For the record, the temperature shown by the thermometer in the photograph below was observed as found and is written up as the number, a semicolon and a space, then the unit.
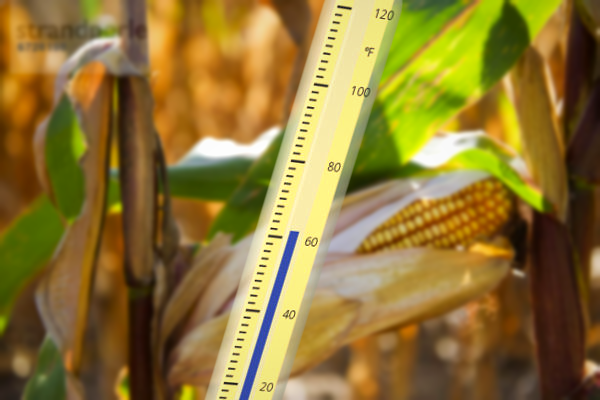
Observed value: 62; °F
